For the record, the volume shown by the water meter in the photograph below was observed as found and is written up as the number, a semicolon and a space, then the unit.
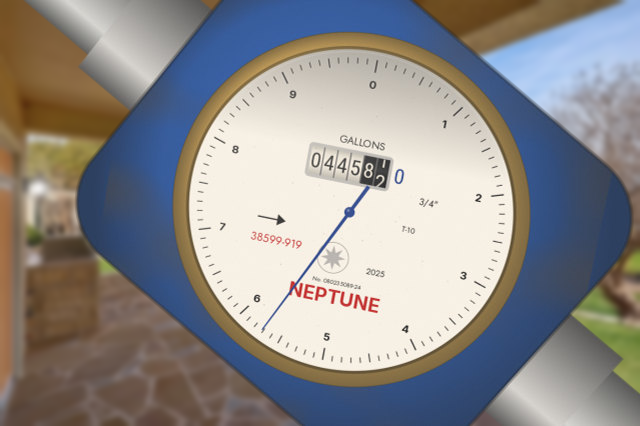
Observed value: 445815.7; gal
